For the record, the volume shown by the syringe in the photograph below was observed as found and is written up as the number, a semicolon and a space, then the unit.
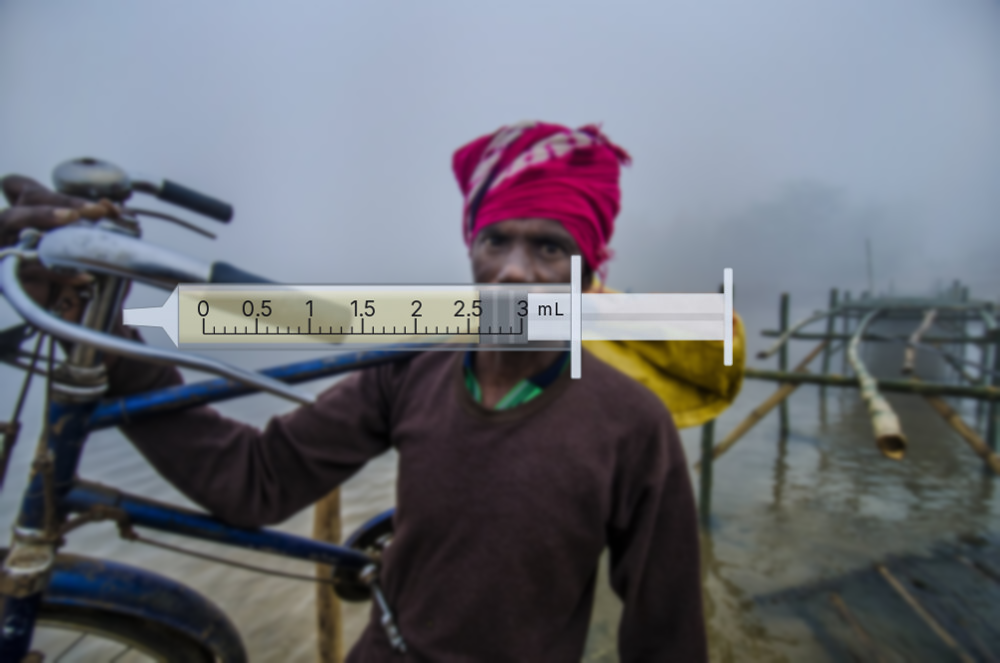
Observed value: 2.6; mL
